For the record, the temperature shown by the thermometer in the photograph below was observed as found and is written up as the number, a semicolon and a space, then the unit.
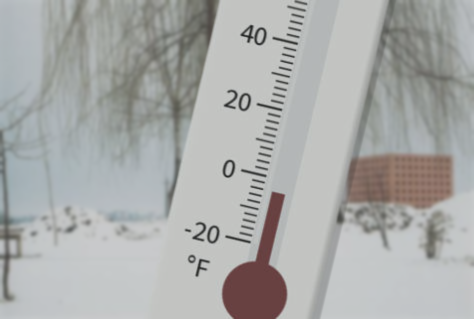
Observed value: -4; °F
